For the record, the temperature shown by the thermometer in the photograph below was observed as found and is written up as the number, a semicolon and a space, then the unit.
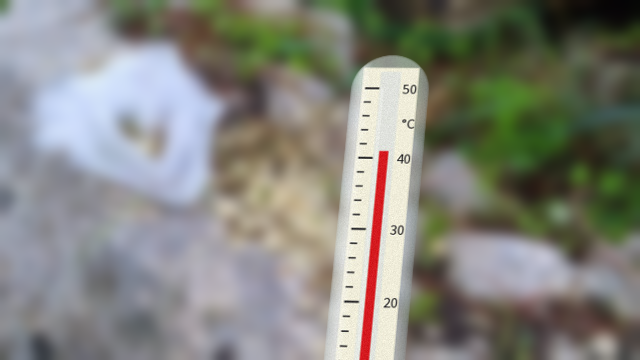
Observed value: 41; °C
